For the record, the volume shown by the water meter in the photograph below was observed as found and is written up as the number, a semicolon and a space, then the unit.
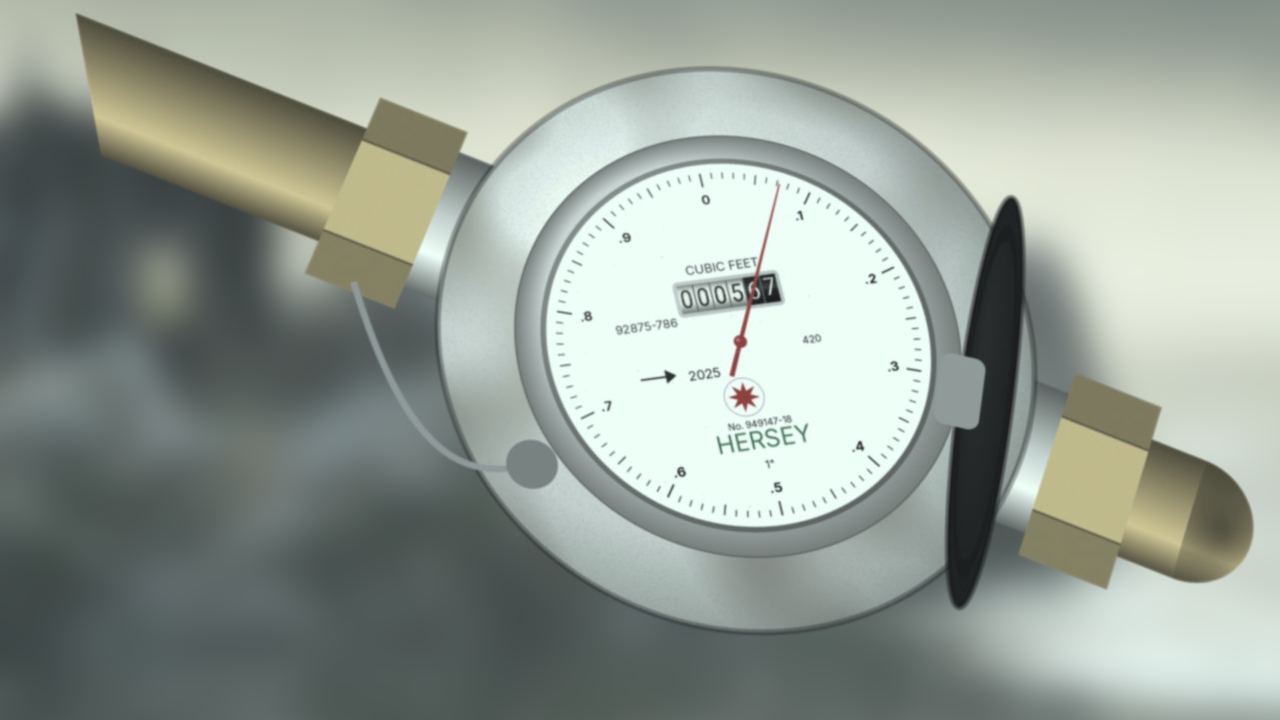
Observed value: 567.07; ft³
